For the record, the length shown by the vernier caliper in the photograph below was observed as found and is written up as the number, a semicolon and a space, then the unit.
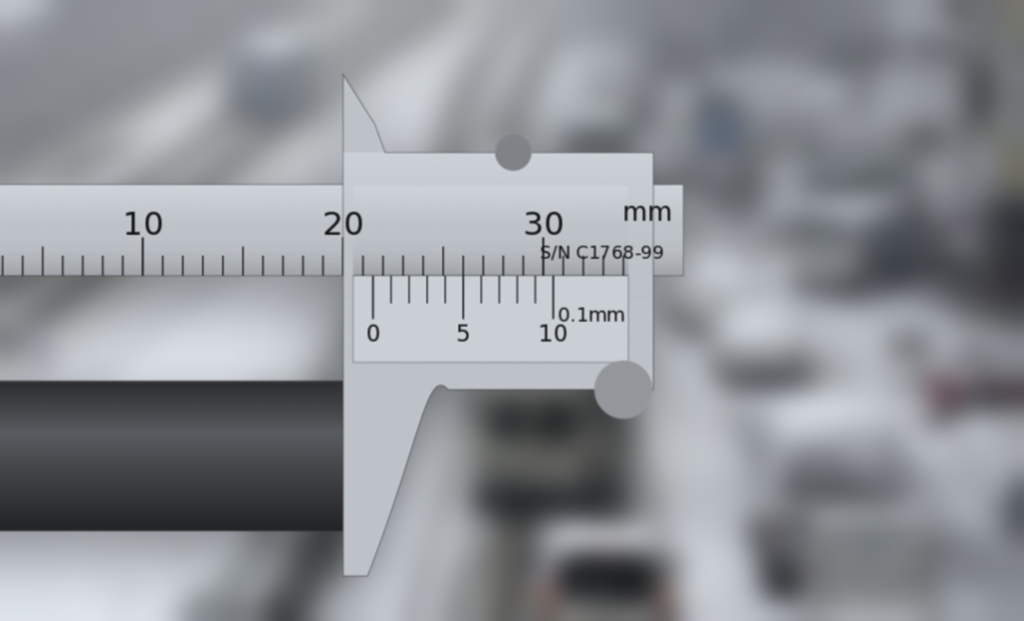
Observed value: 21.5; mm
